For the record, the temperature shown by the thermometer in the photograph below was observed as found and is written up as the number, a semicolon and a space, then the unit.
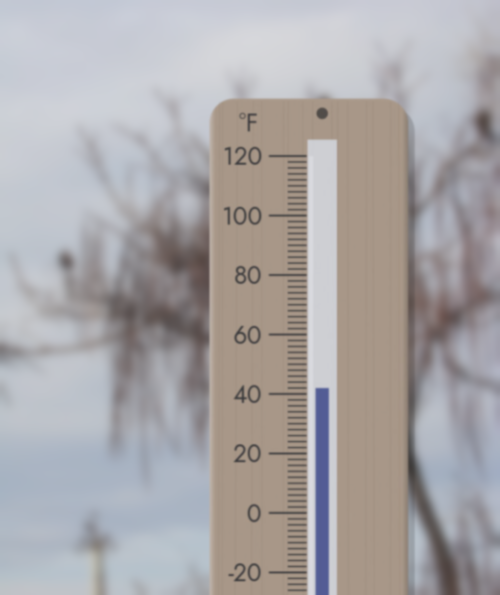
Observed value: 42; °F
